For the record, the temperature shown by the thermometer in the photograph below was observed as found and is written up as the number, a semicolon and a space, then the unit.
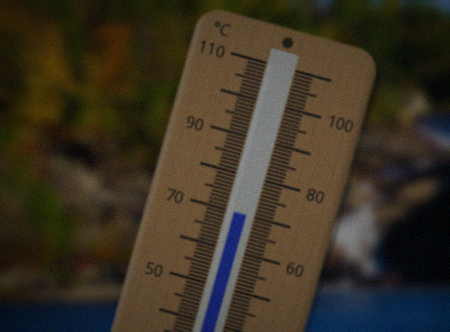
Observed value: 70; °C
